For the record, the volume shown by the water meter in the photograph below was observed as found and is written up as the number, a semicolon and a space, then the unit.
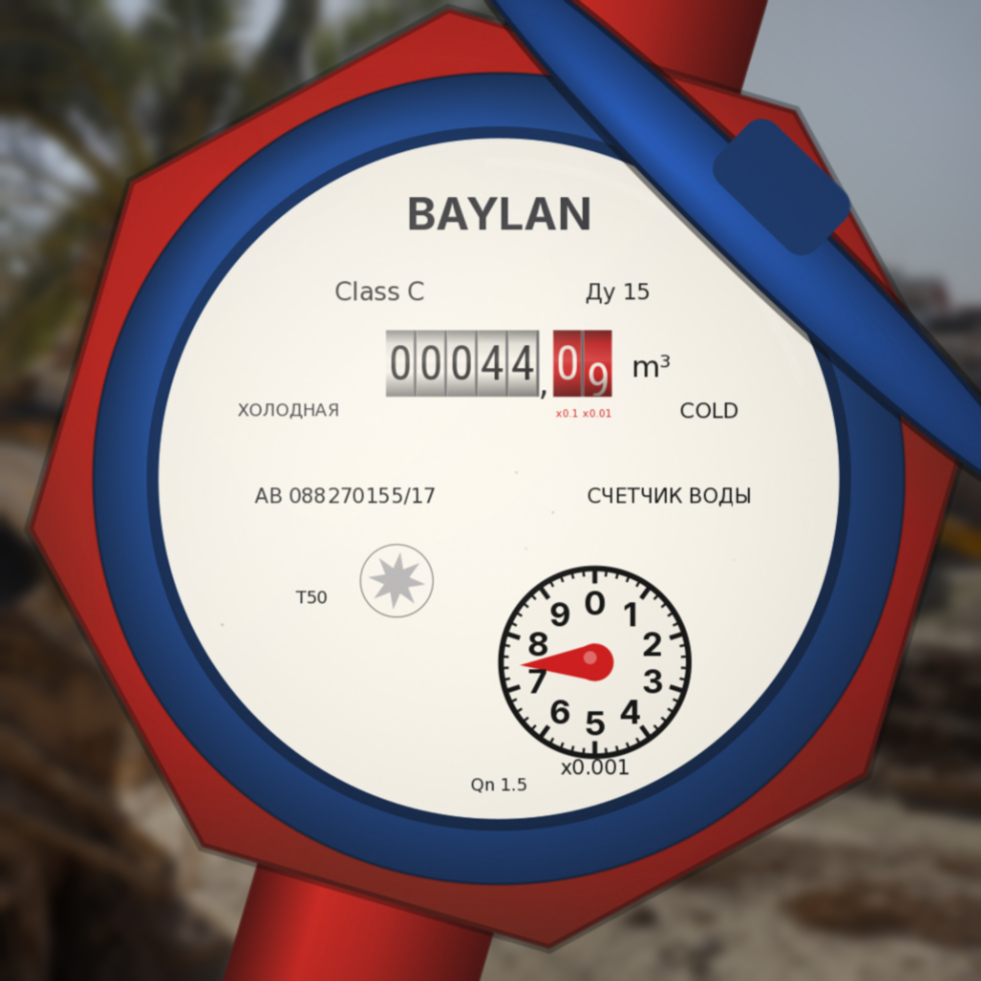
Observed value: 44.087; m³
